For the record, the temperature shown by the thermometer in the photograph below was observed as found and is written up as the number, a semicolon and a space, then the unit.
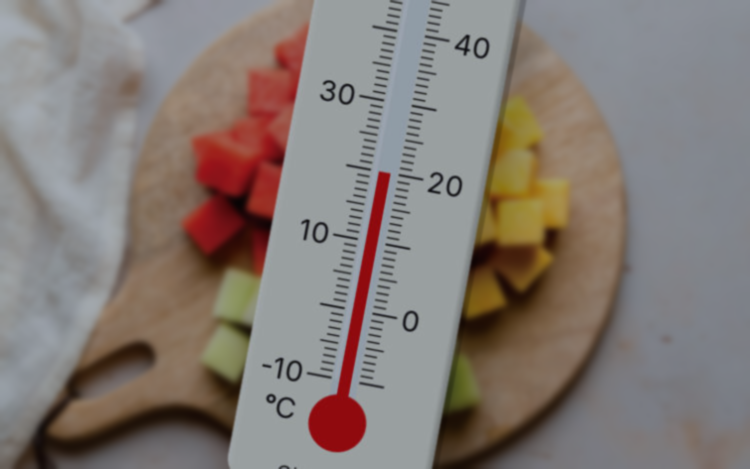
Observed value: 20; °C
